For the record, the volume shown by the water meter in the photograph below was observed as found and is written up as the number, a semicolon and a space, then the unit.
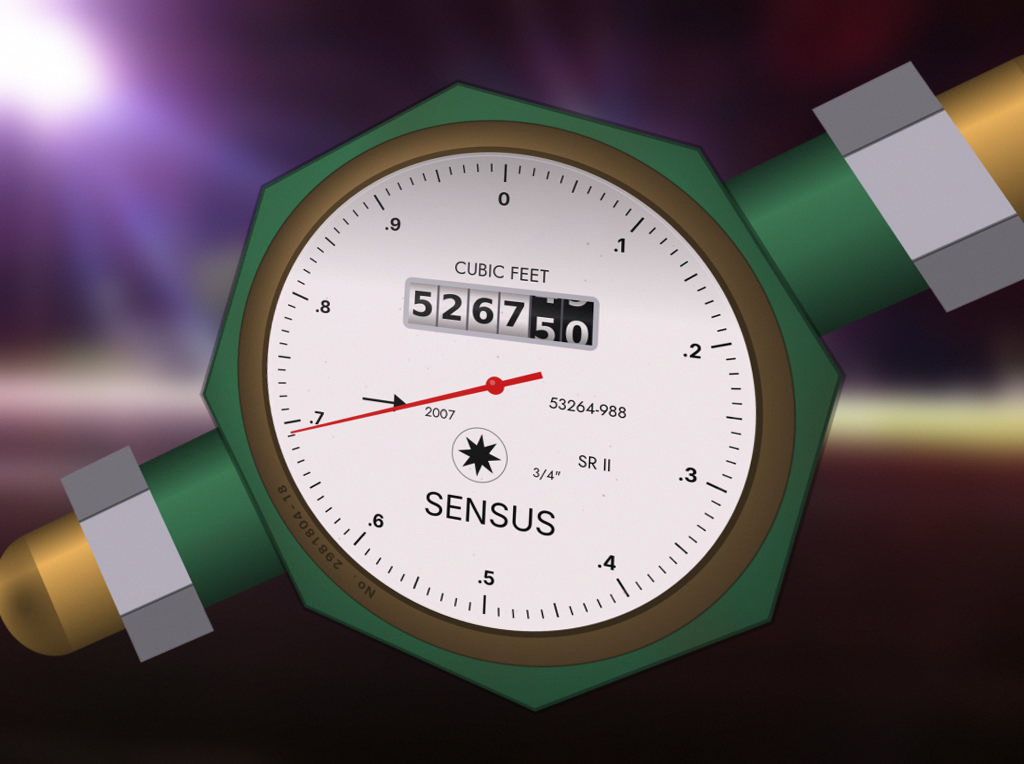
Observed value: 526749.69; ft³
